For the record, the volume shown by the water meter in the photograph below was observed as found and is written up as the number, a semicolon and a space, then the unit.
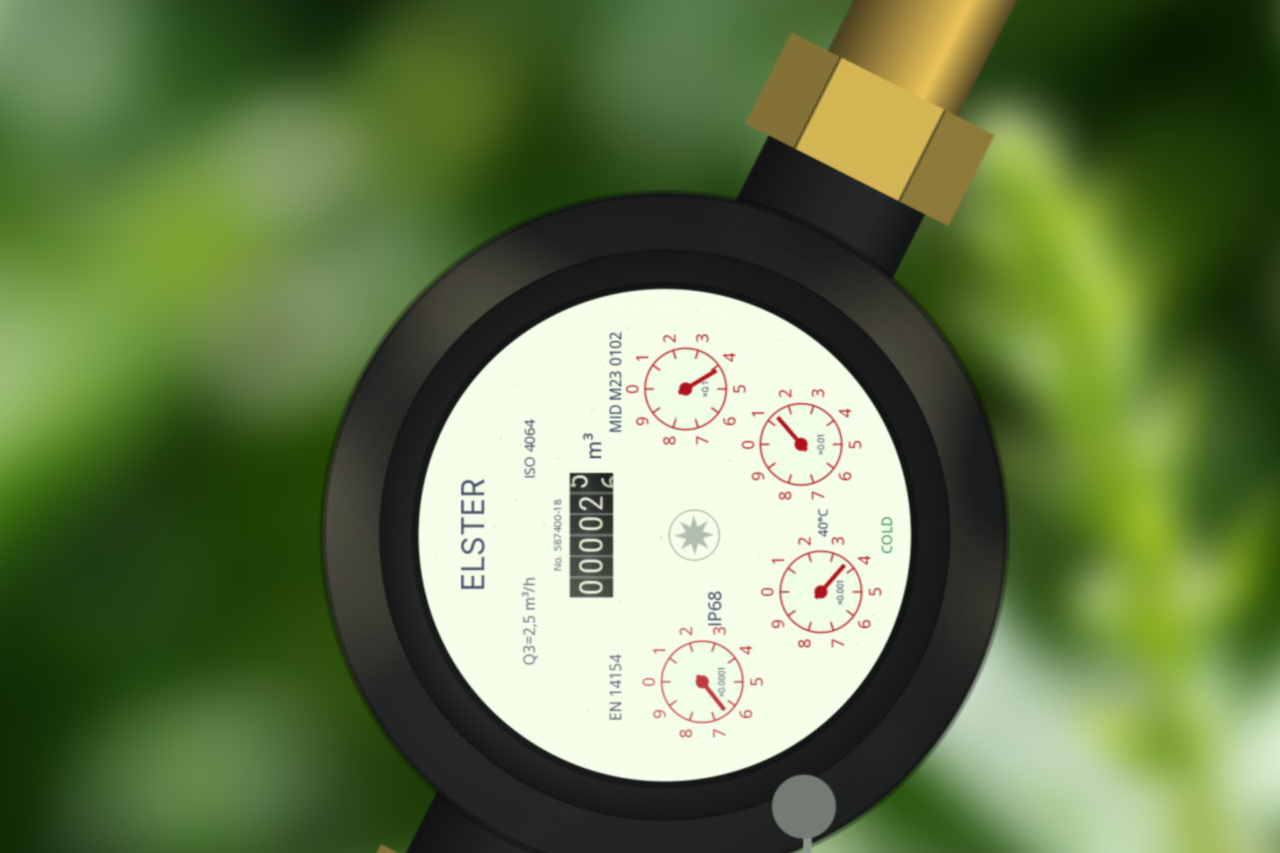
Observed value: 25.4136; m³
